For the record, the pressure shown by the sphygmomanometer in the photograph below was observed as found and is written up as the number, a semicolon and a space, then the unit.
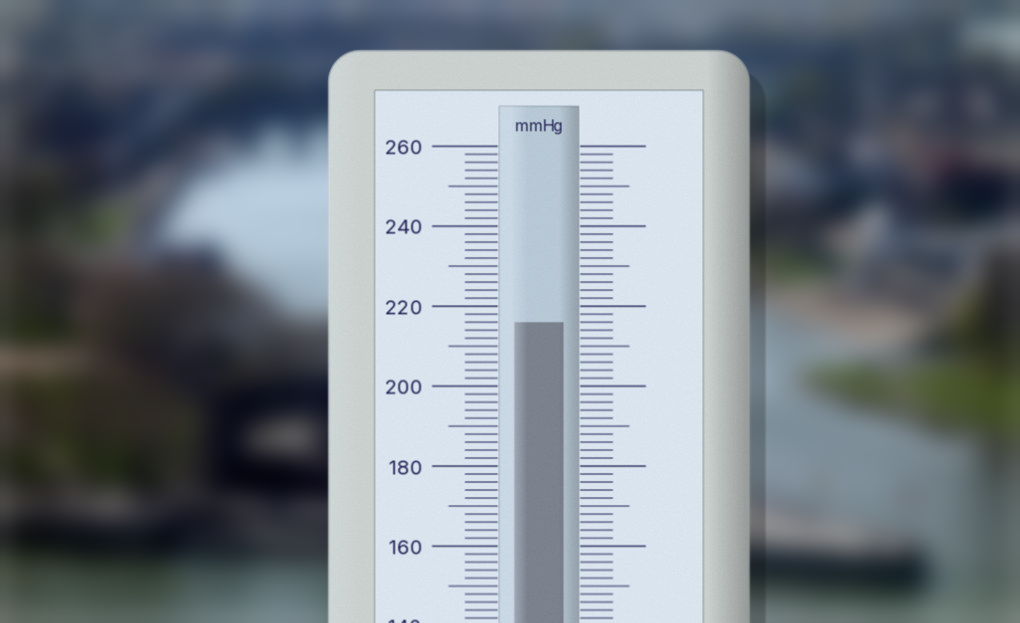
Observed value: 216; mmHg
